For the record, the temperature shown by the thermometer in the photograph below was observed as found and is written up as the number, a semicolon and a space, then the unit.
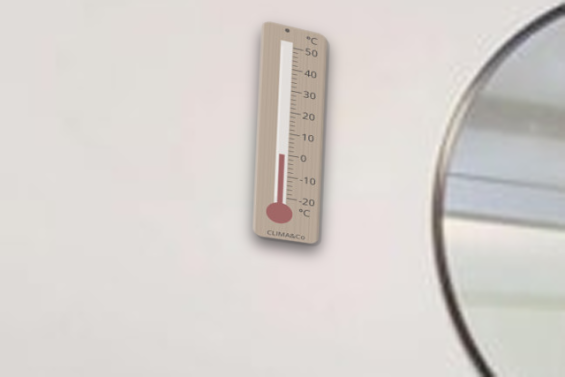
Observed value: 0; °C
